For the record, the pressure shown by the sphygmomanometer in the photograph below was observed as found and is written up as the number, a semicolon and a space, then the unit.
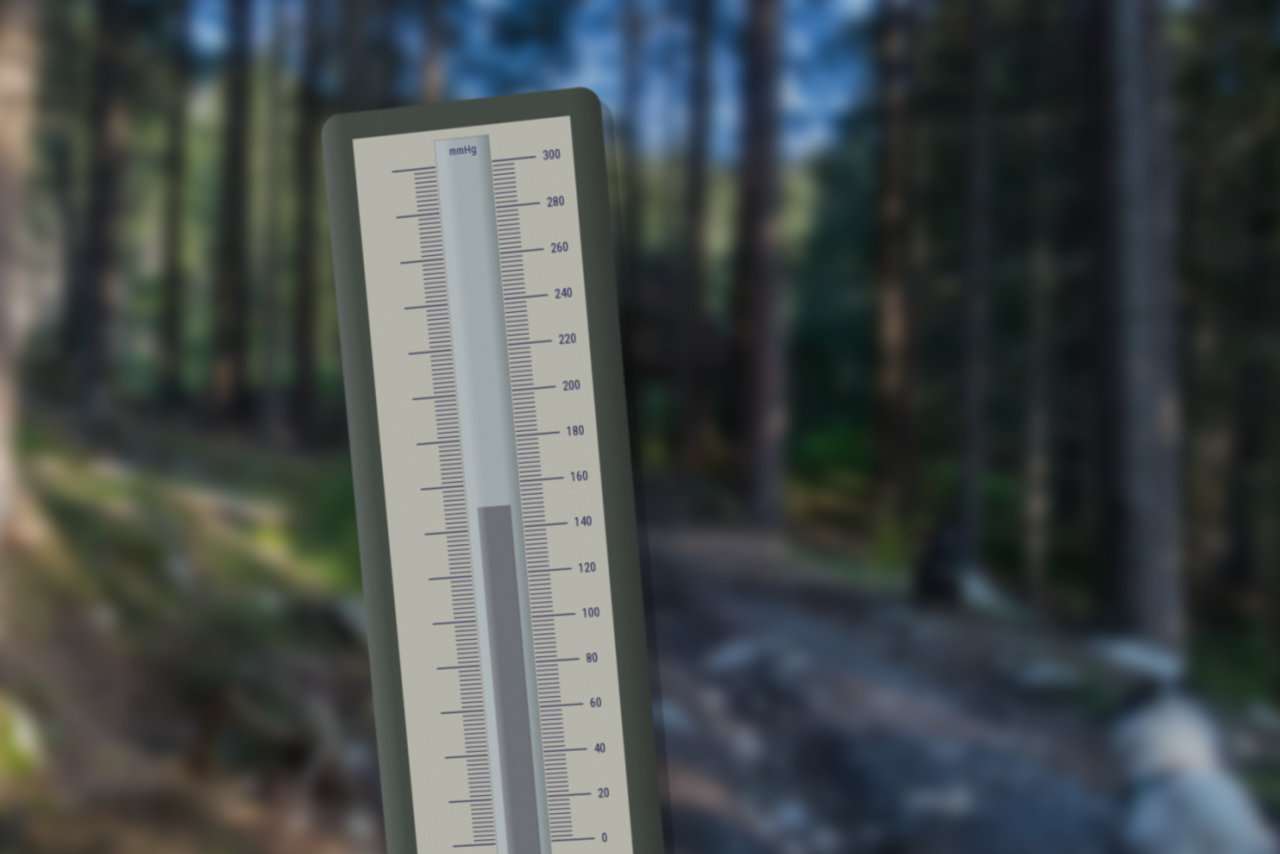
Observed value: 150; mmHg
